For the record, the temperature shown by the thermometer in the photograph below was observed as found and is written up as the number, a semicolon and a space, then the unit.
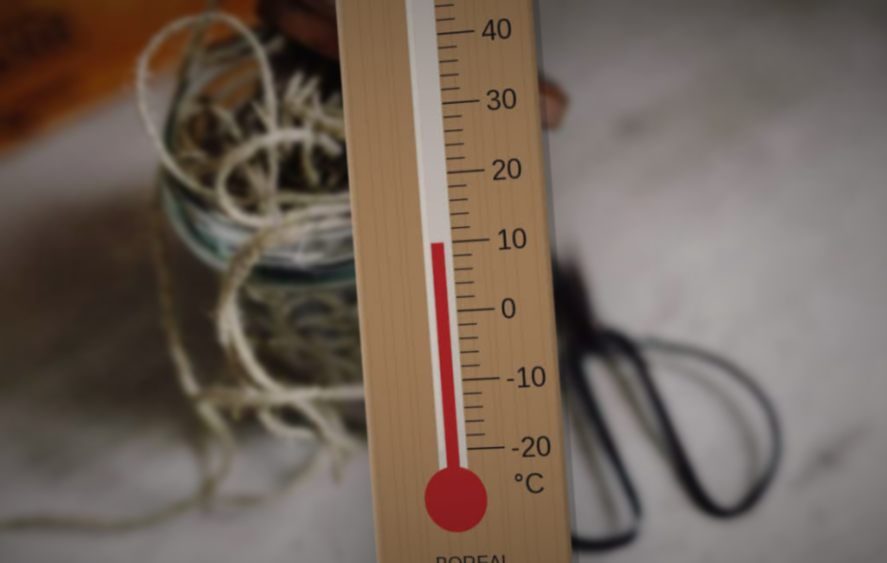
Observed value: 10; °C
